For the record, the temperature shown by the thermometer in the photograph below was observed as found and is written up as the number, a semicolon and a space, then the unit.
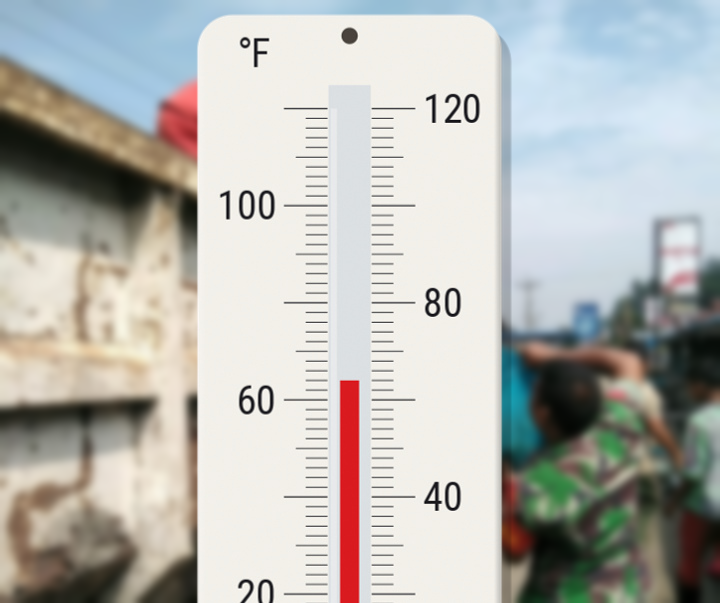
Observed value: 64; °F
